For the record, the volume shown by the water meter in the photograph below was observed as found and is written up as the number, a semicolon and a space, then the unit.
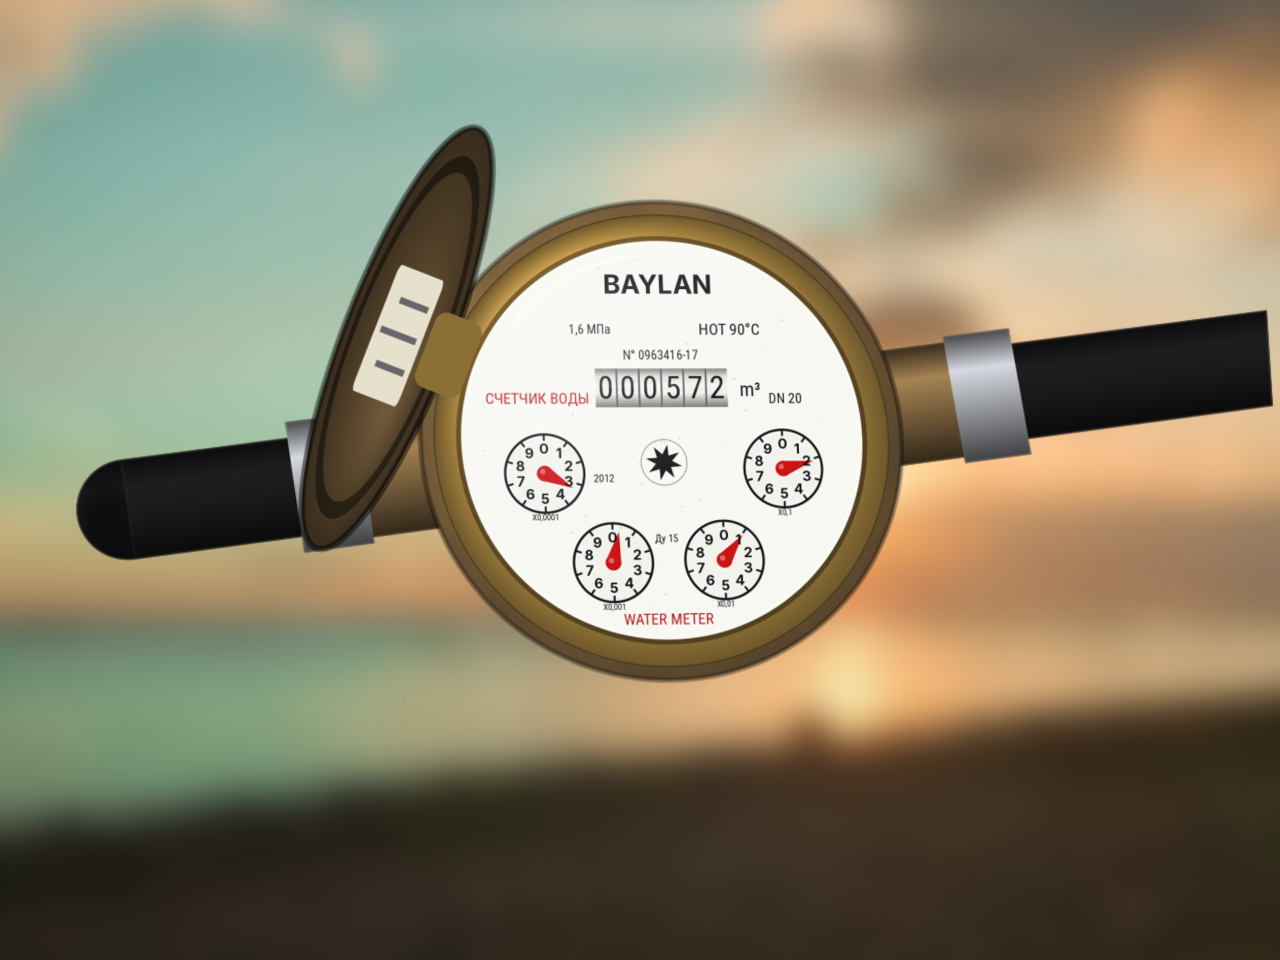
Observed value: 572.2103; m³
